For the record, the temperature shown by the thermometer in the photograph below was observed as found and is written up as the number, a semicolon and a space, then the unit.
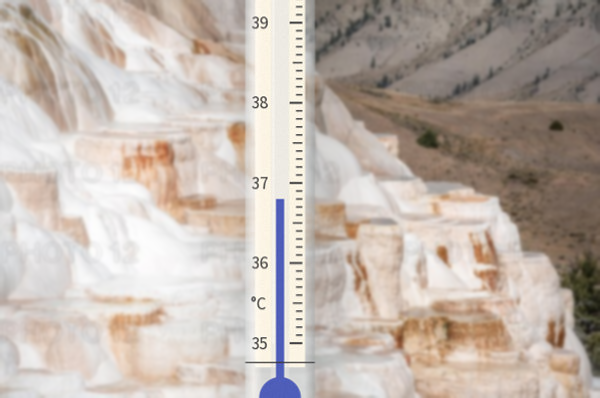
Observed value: 36.8; °C
